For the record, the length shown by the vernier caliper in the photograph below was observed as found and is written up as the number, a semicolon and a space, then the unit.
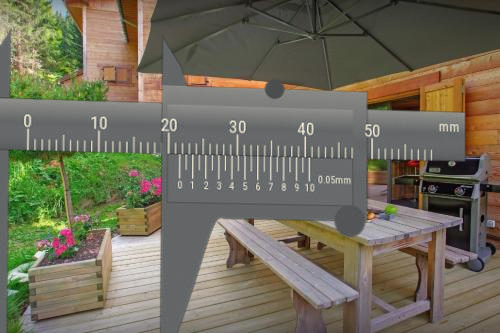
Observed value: 21.6; mm
